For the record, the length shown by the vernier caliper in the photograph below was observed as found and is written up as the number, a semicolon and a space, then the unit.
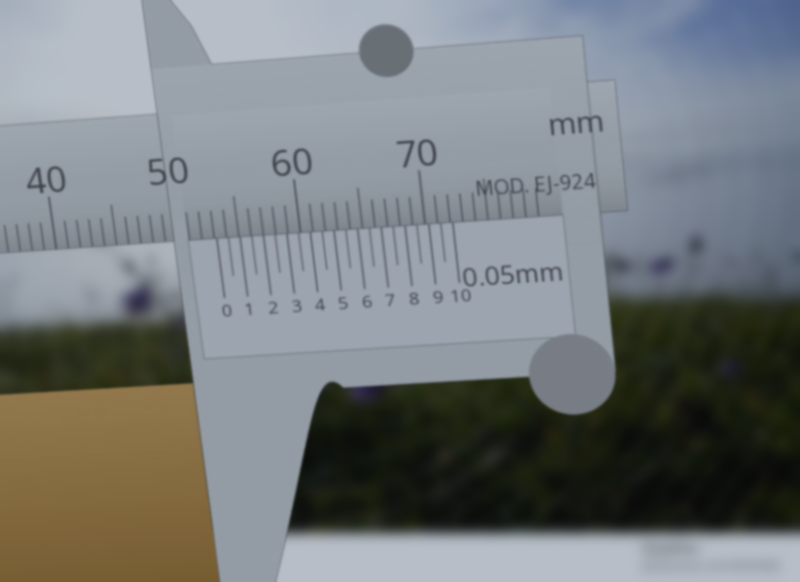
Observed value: 53.2; mm
